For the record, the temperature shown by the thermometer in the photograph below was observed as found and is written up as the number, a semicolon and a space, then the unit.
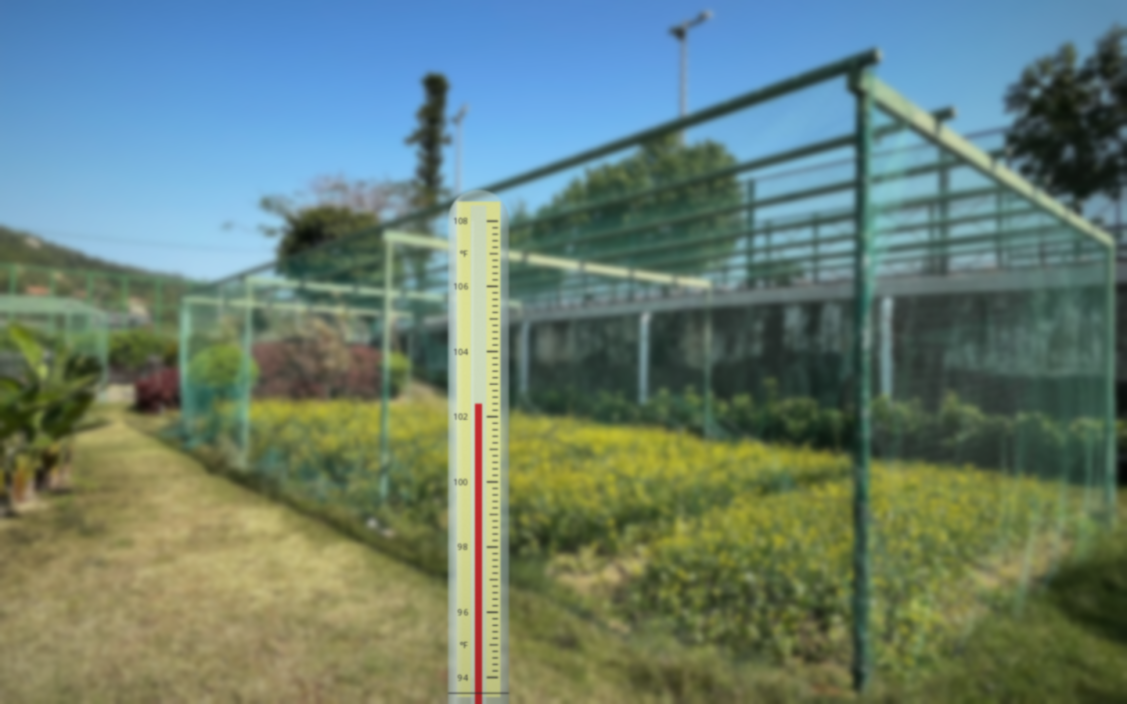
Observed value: 102.4; °F
